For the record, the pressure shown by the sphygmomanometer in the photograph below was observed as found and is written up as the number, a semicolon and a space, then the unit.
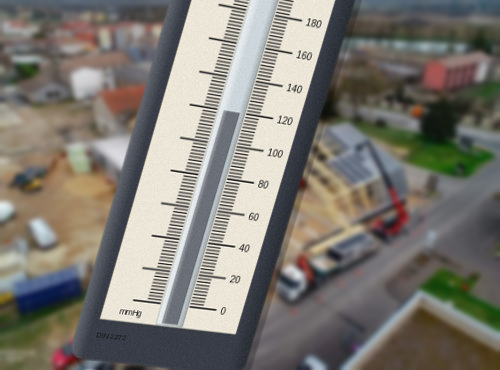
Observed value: 120; mmHg
